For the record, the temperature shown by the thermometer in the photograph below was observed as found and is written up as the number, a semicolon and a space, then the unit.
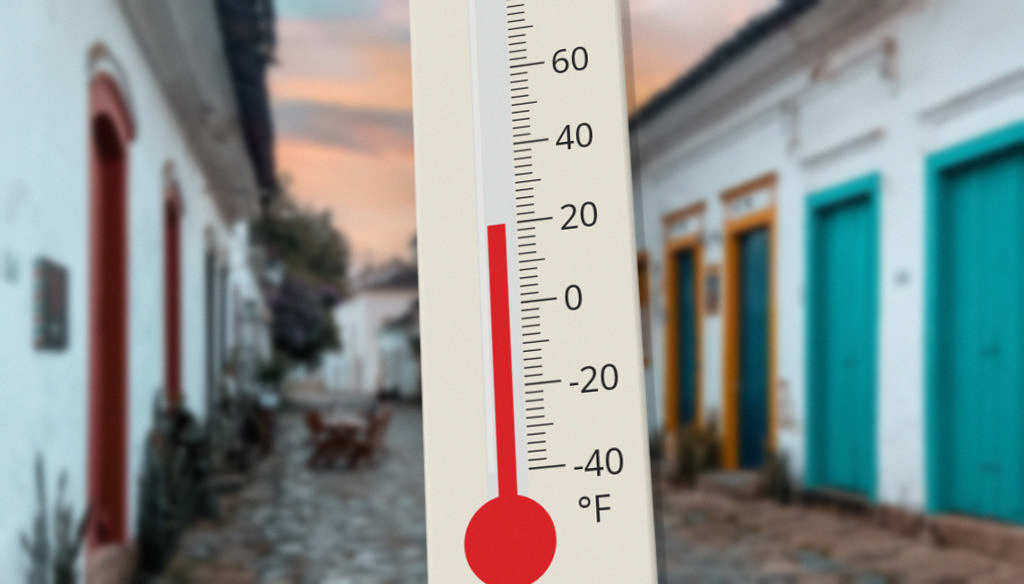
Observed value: 20; °F
